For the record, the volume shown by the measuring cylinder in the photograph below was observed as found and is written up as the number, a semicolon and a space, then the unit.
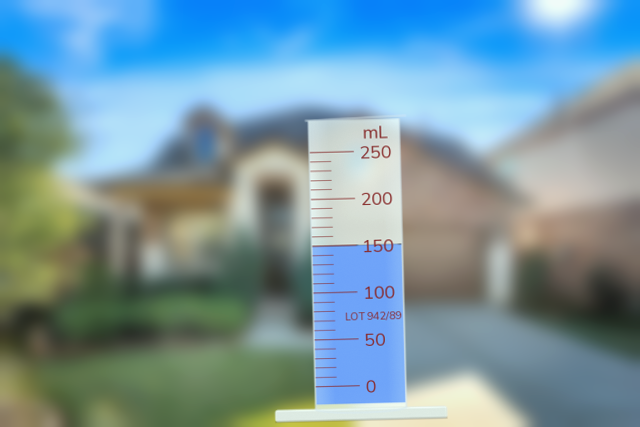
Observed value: 150; mL
